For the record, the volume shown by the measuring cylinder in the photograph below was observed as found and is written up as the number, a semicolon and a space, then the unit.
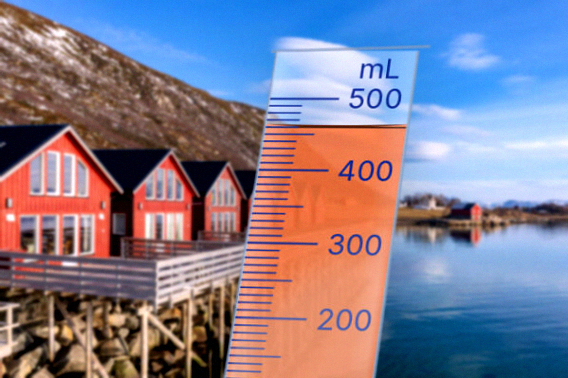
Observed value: 460; mL
